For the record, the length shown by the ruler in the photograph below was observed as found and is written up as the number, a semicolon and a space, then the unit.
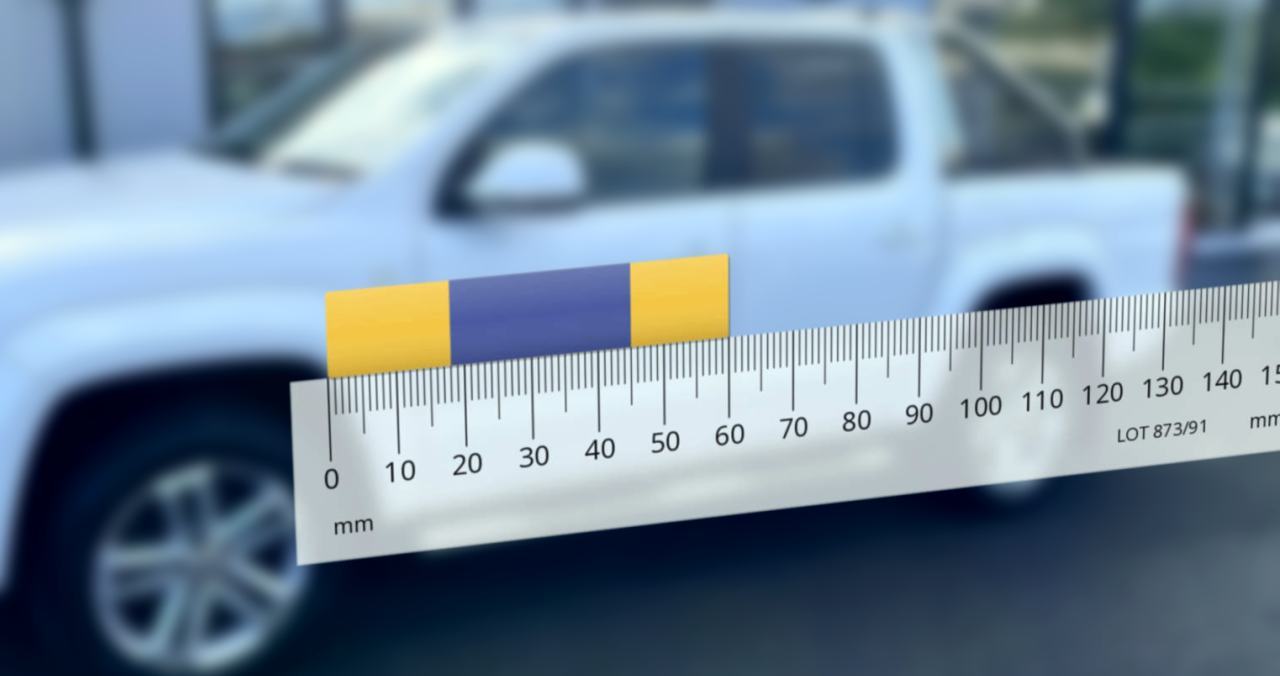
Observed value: 60; mm
